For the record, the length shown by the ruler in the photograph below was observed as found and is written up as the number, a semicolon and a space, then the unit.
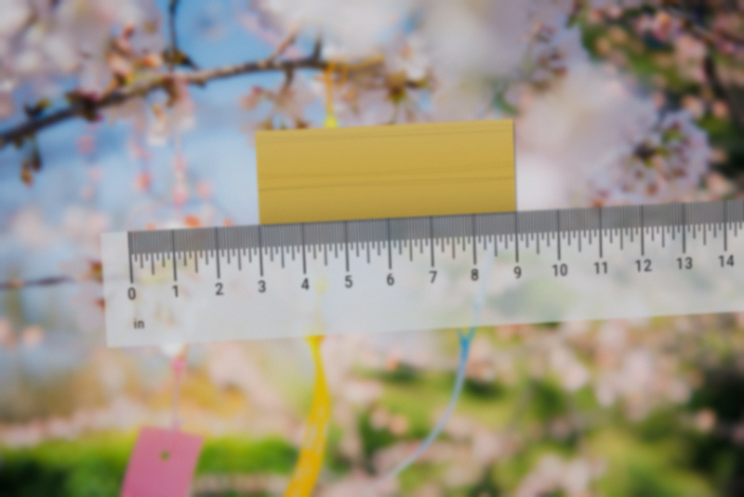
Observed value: 6; in
